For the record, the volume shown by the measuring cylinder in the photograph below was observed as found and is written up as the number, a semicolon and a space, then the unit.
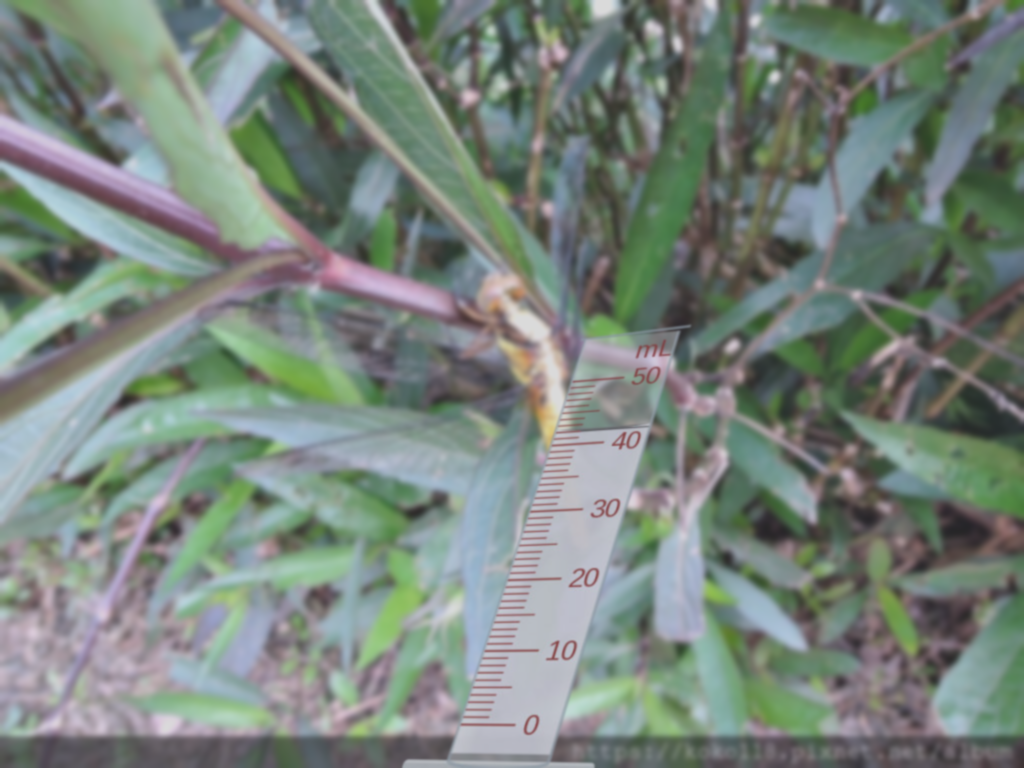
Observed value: 42; mL
